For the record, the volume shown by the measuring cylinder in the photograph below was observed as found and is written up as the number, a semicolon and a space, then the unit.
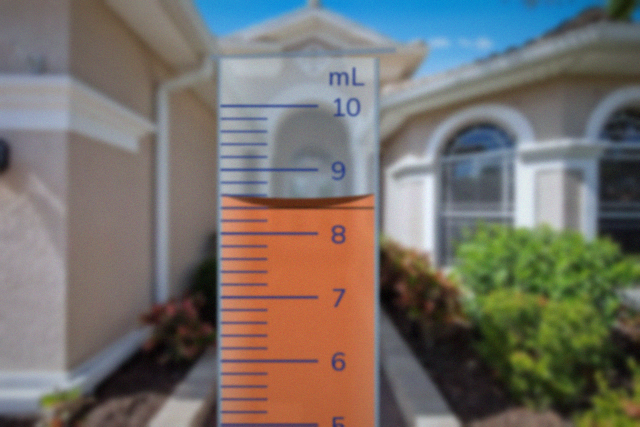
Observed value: 8.4; mL
